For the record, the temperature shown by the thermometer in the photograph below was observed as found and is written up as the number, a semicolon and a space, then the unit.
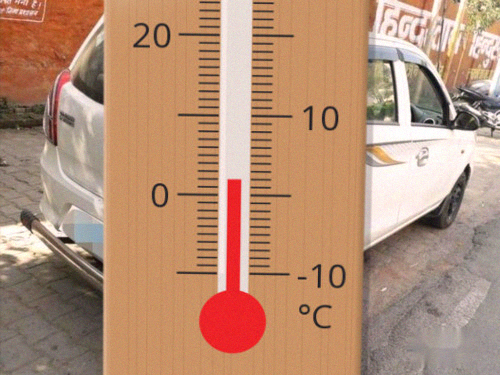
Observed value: 2; °C
